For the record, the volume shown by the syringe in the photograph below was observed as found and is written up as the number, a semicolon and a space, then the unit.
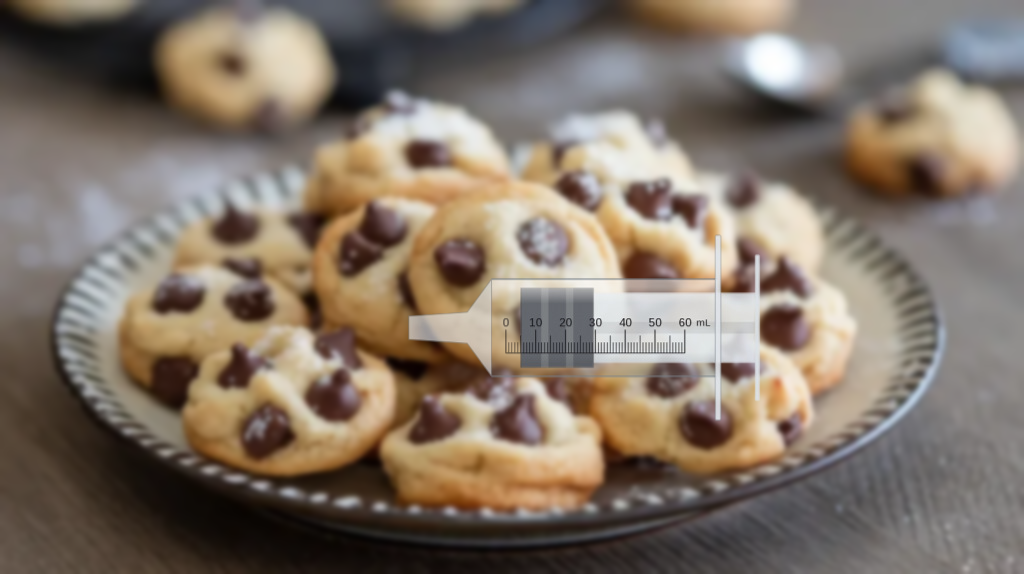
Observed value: 5; mL
